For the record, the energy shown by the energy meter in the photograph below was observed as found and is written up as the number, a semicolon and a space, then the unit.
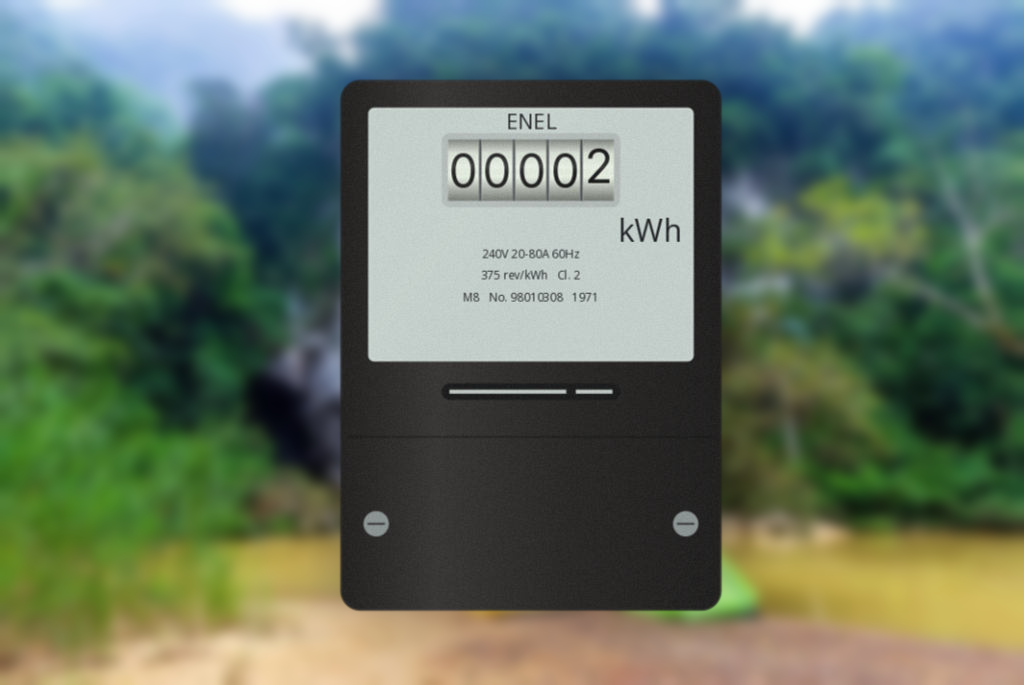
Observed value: 2; kWh
